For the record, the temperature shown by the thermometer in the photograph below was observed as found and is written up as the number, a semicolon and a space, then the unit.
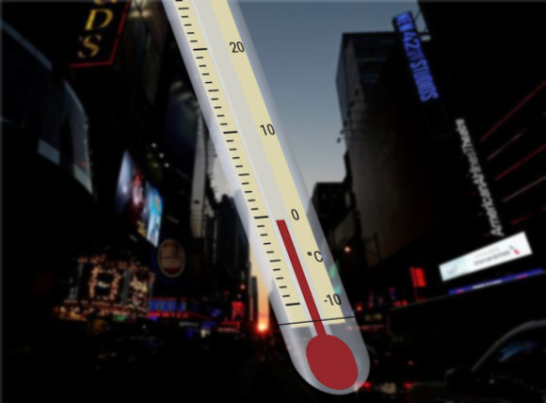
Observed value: -0.5; °C
